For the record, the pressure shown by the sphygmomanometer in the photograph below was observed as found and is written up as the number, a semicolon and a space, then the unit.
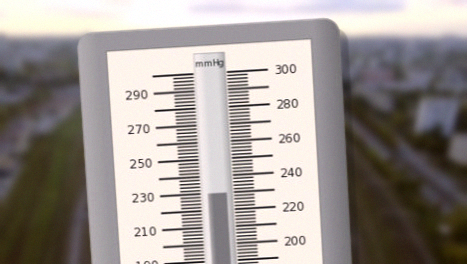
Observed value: 230; mmHg
